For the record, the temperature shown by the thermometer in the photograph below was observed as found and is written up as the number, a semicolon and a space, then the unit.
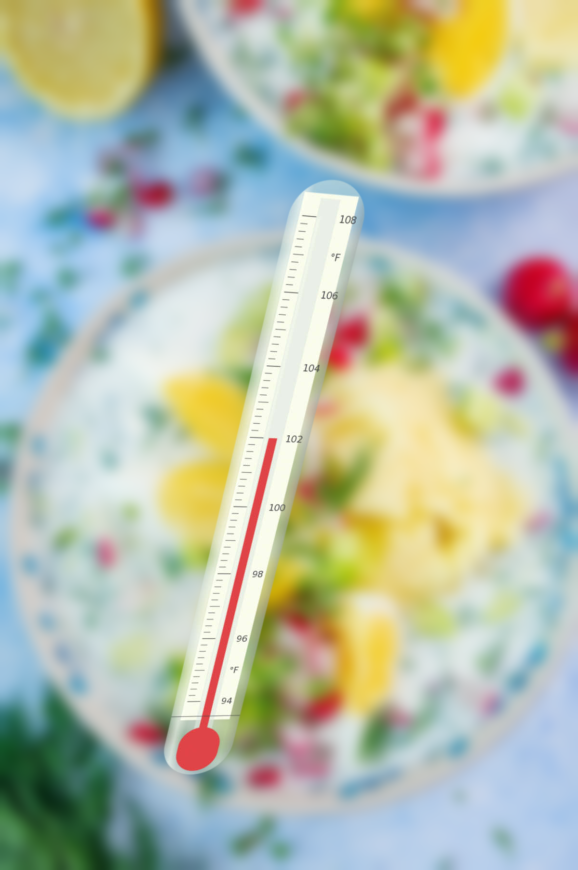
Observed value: 102; °F
